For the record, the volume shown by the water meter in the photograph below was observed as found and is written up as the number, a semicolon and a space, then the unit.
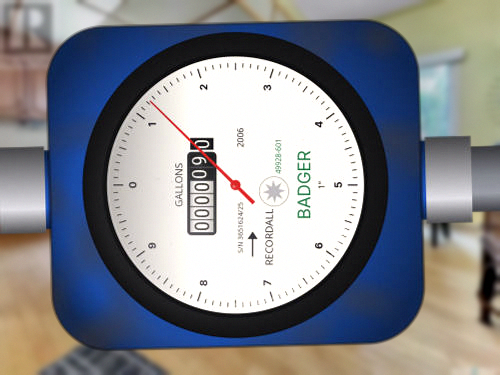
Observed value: 91.2; gal
